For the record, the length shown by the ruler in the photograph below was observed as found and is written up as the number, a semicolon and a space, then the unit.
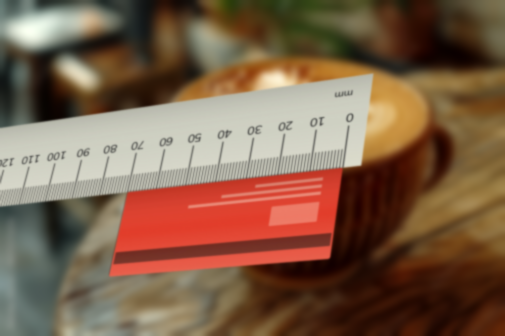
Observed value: 70; mm
